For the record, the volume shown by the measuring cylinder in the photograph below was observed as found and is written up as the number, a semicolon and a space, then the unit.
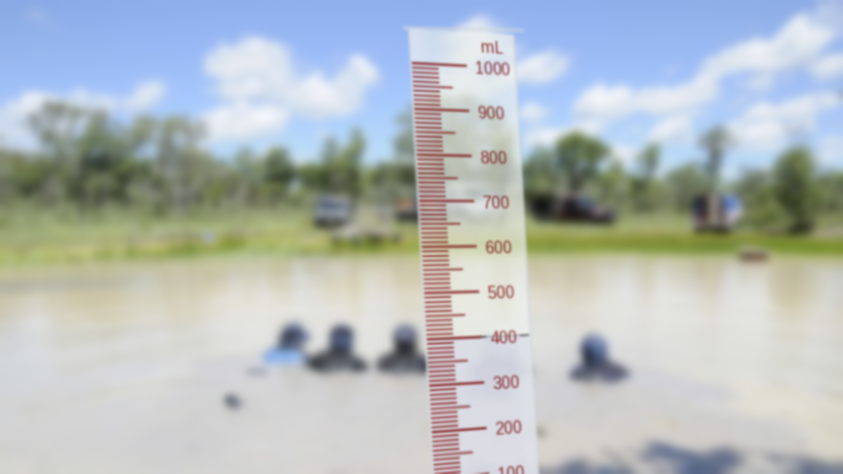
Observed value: 400; mL
